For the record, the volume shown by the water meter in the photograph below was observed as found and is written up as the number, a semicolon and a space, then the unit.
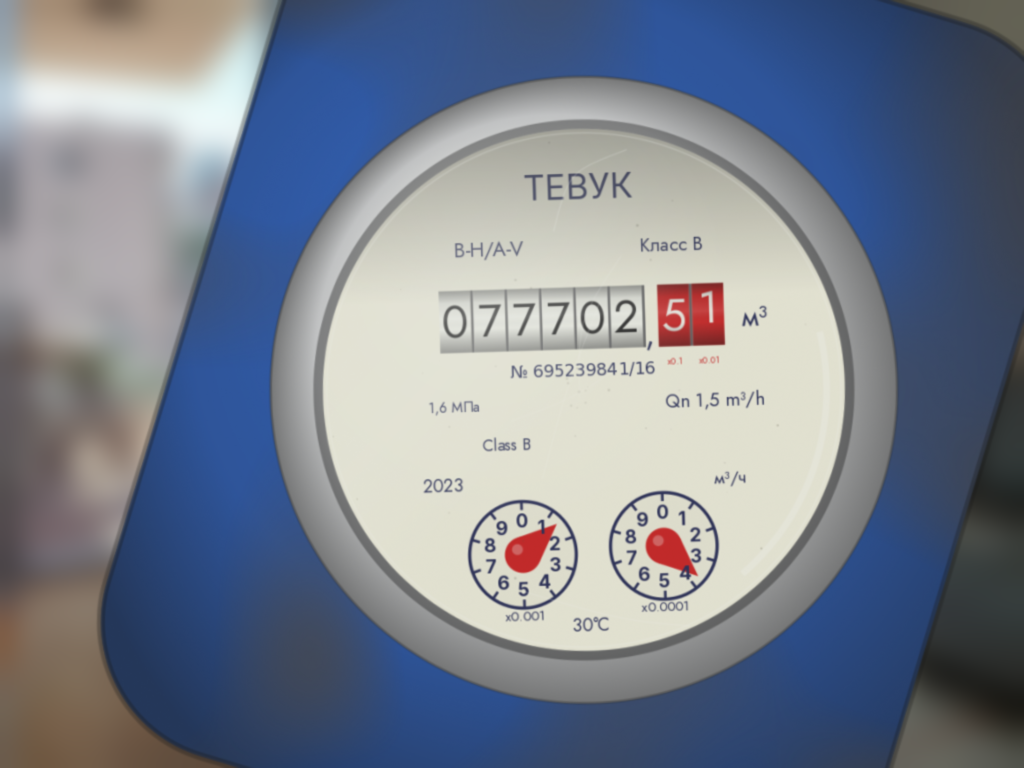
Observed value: 77702.5113; m³
